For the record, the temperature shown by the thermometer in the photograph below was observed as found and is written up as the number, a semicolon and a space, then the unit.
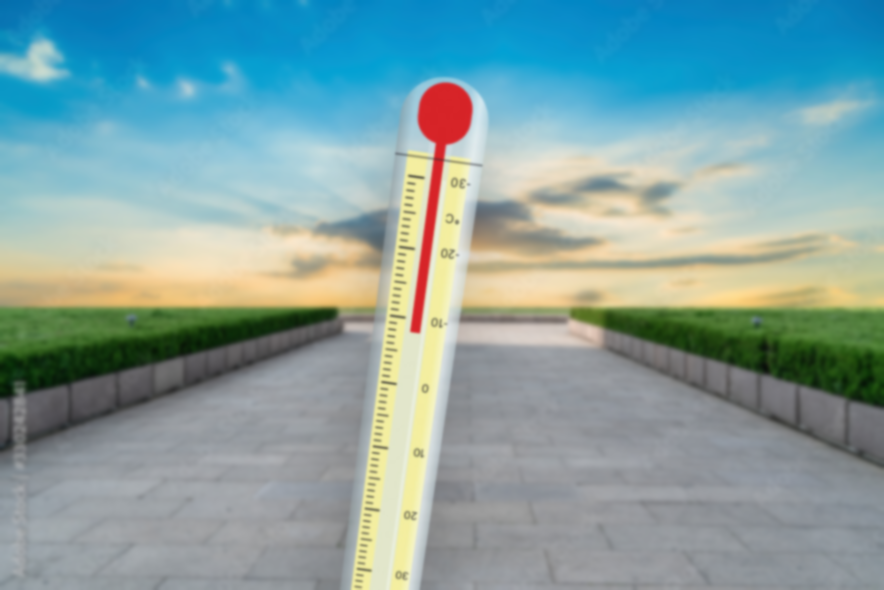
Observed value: -8; °C
